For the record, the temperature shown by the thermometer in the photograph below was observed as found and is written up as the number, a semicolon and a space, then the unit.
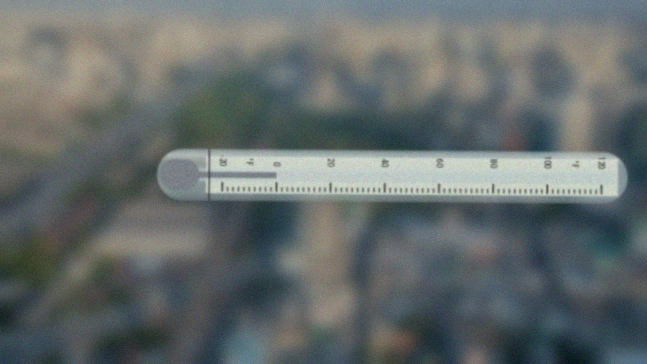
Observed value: 0; °F
